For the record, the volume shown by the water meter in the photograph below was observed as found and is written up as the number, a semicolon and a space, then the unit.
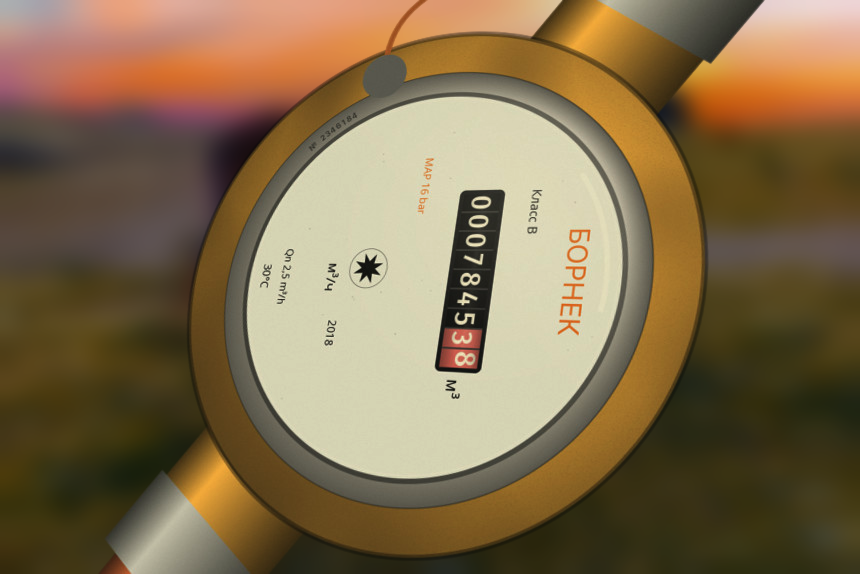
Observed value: 7845.38; m³
